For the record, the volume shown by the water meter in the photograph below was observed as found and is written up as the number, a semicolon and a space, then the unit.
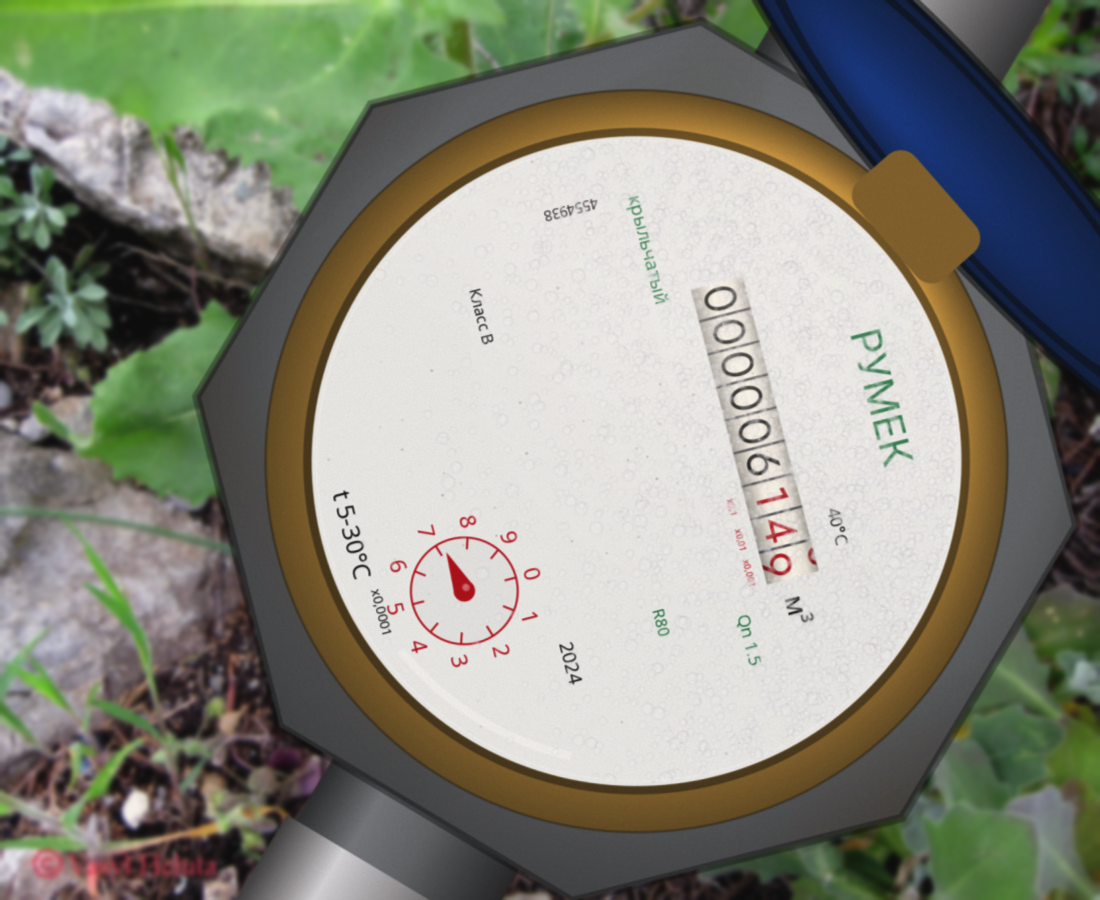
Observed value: 6.1487; m³
